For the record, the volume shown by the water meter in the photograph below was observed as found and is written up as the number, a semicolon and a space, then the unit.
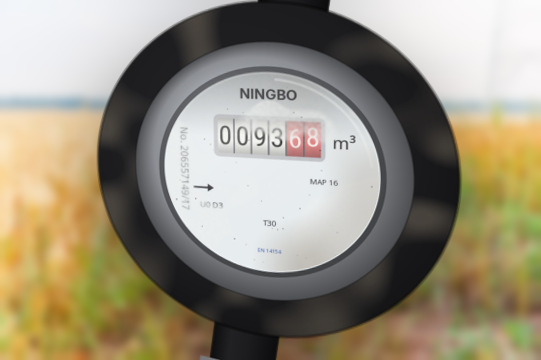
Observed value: 93.68; m³
